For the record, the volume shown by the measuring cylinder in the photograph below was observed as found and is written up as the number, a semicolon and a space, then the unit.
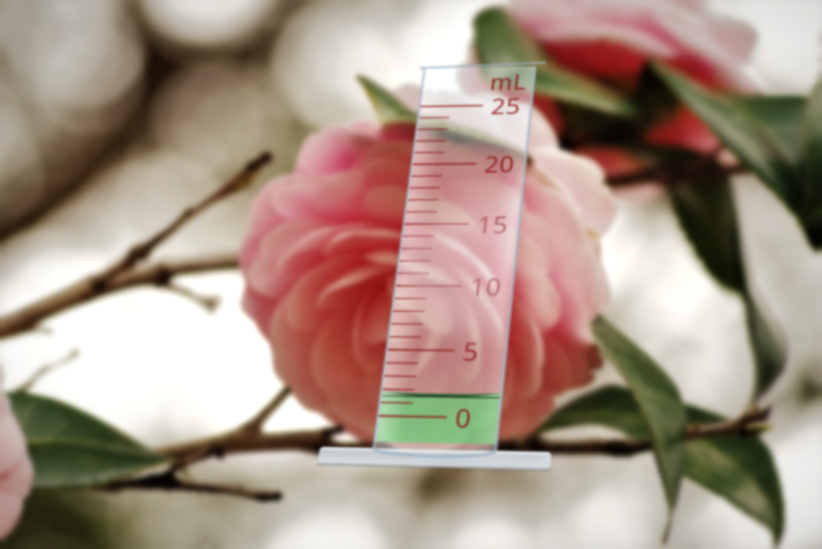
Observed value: 1.5; mL
